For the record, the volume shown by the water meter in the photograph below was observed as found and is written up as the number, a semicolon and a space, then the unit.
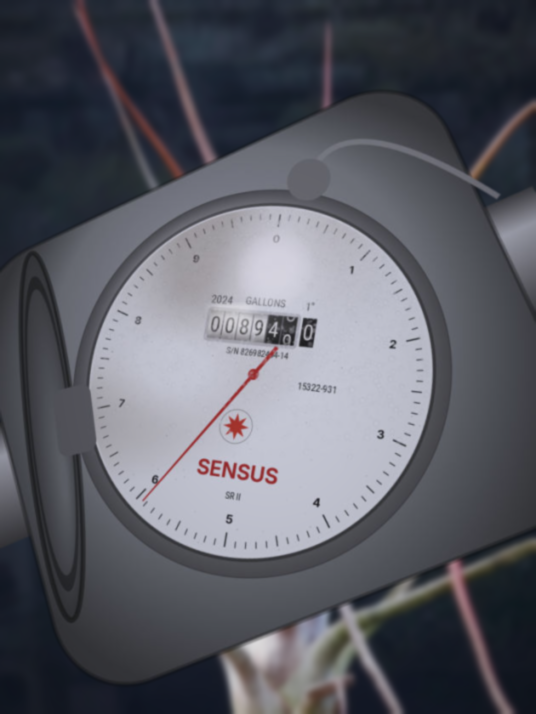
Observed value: 89485.9; gal
